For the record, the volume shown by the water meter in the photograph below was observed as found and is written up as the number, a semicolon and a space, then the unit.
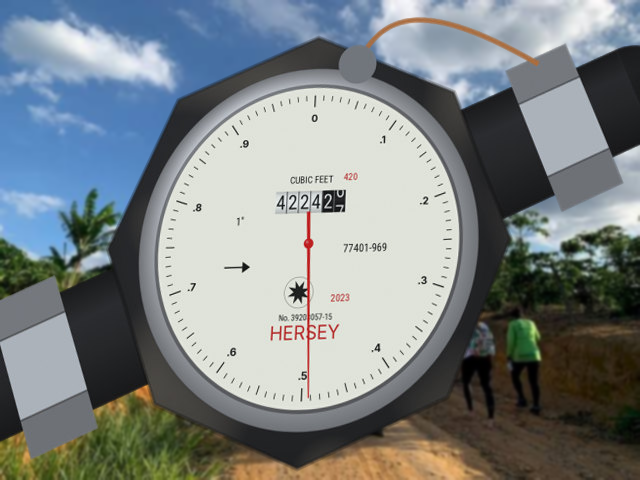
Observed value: 422426.49; ft³
